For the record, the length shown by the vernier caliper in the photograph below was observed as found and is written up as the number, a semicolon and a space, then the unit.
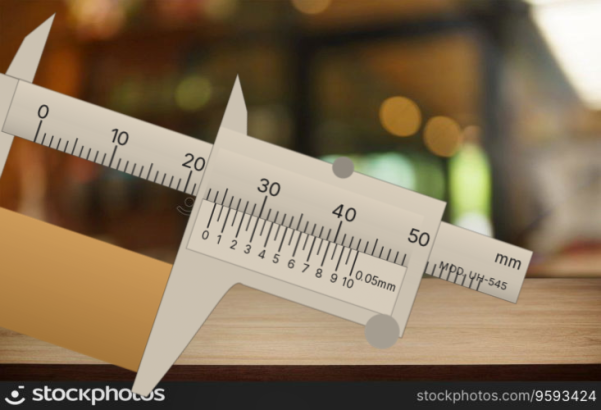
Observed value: 24.2; mm
